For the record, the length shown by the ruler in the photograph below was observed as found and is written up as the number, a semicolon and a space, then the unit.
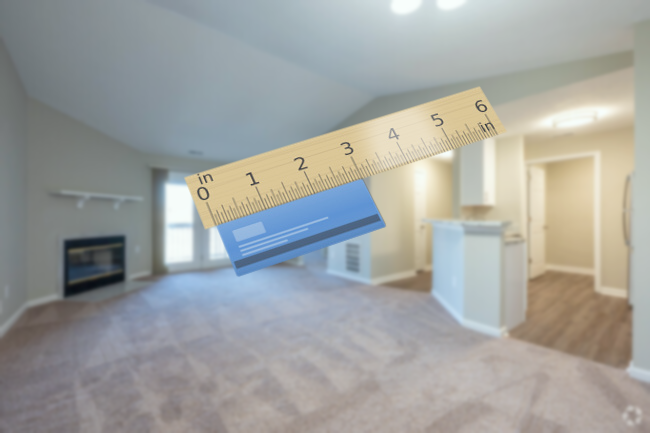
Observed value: 3; in
